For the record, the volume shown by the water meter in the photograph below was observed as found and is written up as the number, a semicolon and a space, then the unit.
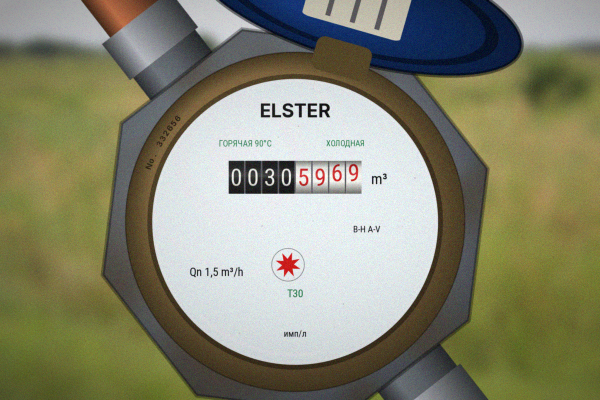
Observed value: 30.5969; m³
